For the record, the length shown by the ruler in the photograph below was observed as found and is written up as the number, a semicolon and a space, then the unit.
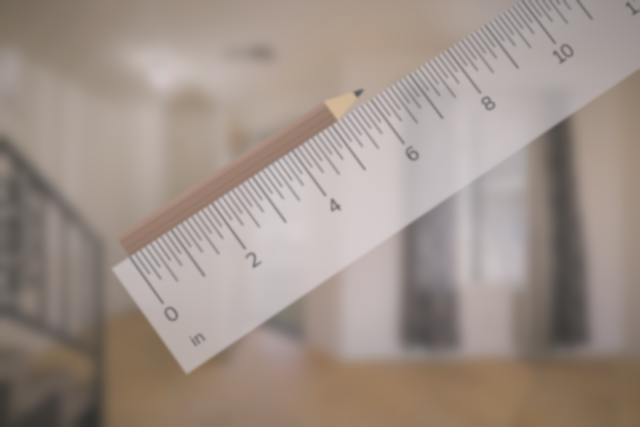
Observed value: 6; in
